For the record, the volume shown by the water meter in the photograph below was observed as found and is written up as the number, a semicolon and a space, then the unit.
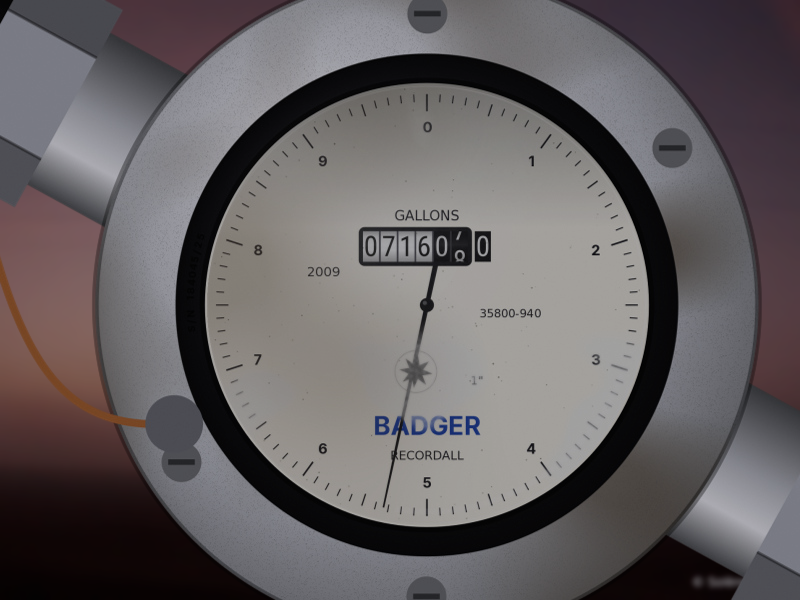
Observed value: 716075.3; gal
